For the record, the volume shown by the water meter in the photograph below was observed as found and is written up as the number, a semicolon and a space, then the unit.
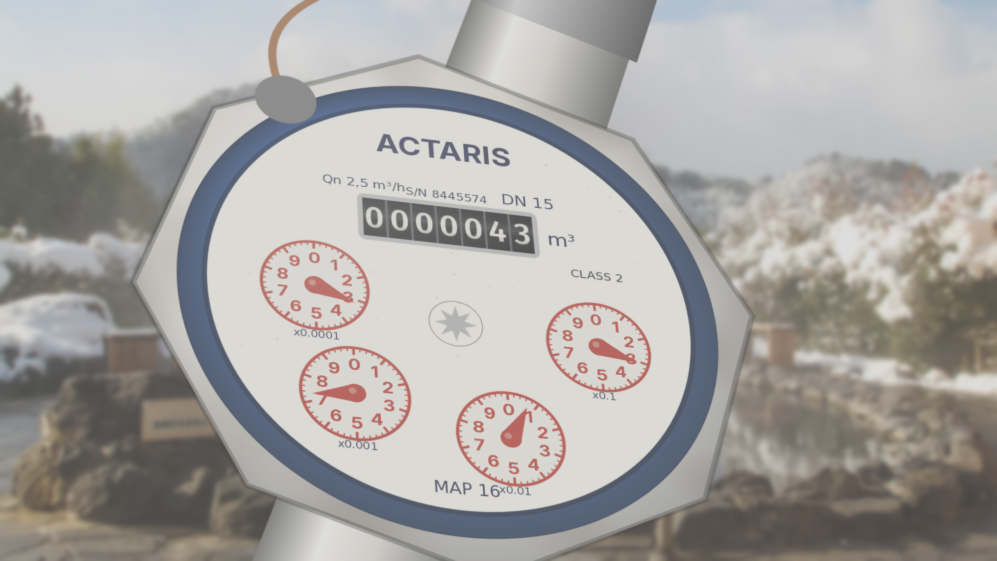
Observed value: 43.3073; m³
